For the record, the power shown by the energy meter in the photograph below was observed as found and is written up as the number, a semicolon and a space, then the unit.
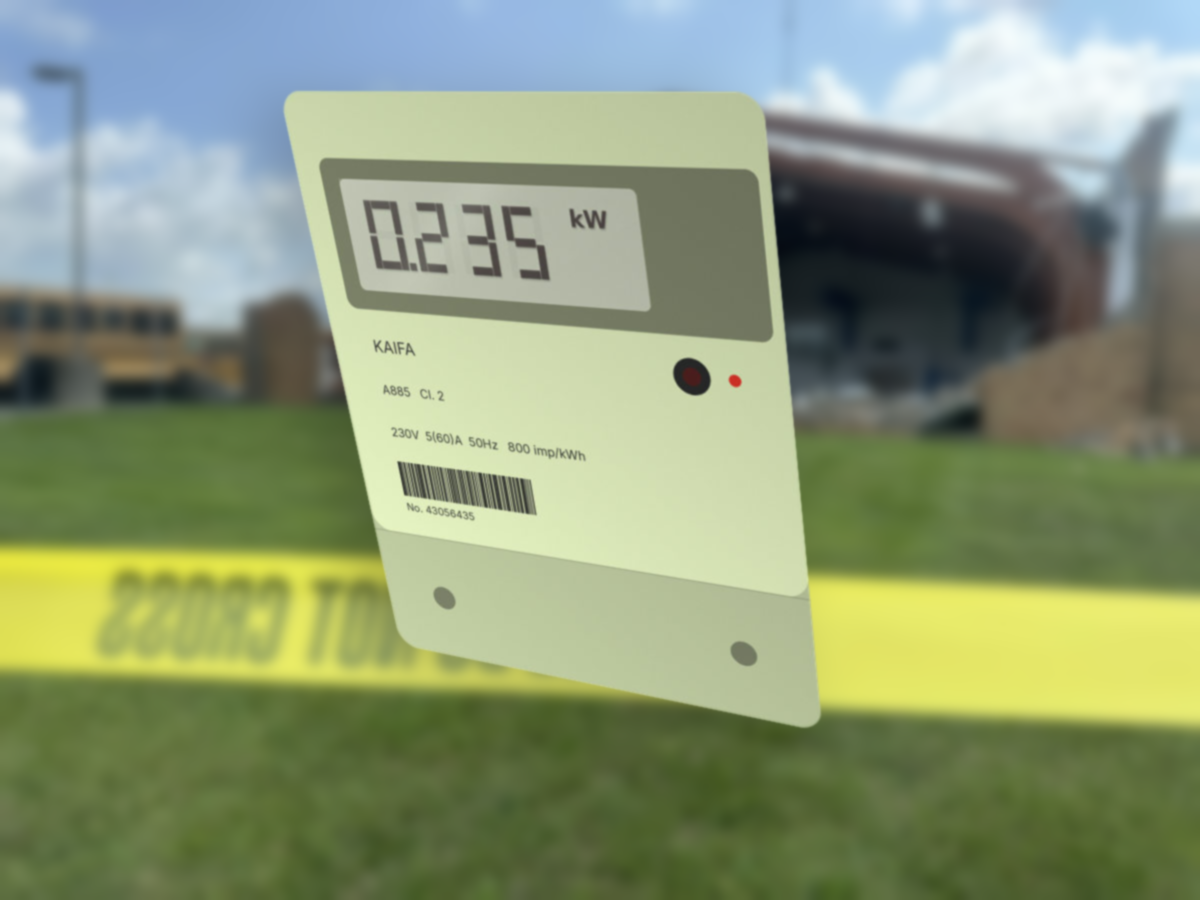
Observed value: 0.235; kW
